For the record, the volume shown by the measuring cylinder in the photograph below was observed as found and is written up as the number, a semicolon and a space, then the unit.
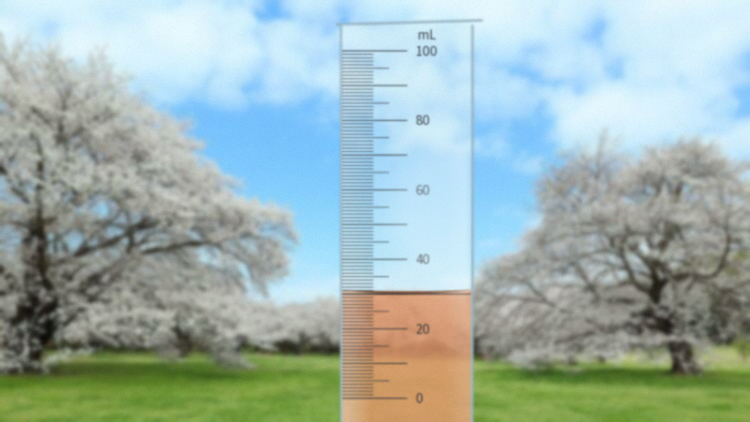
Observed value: 30; mL
